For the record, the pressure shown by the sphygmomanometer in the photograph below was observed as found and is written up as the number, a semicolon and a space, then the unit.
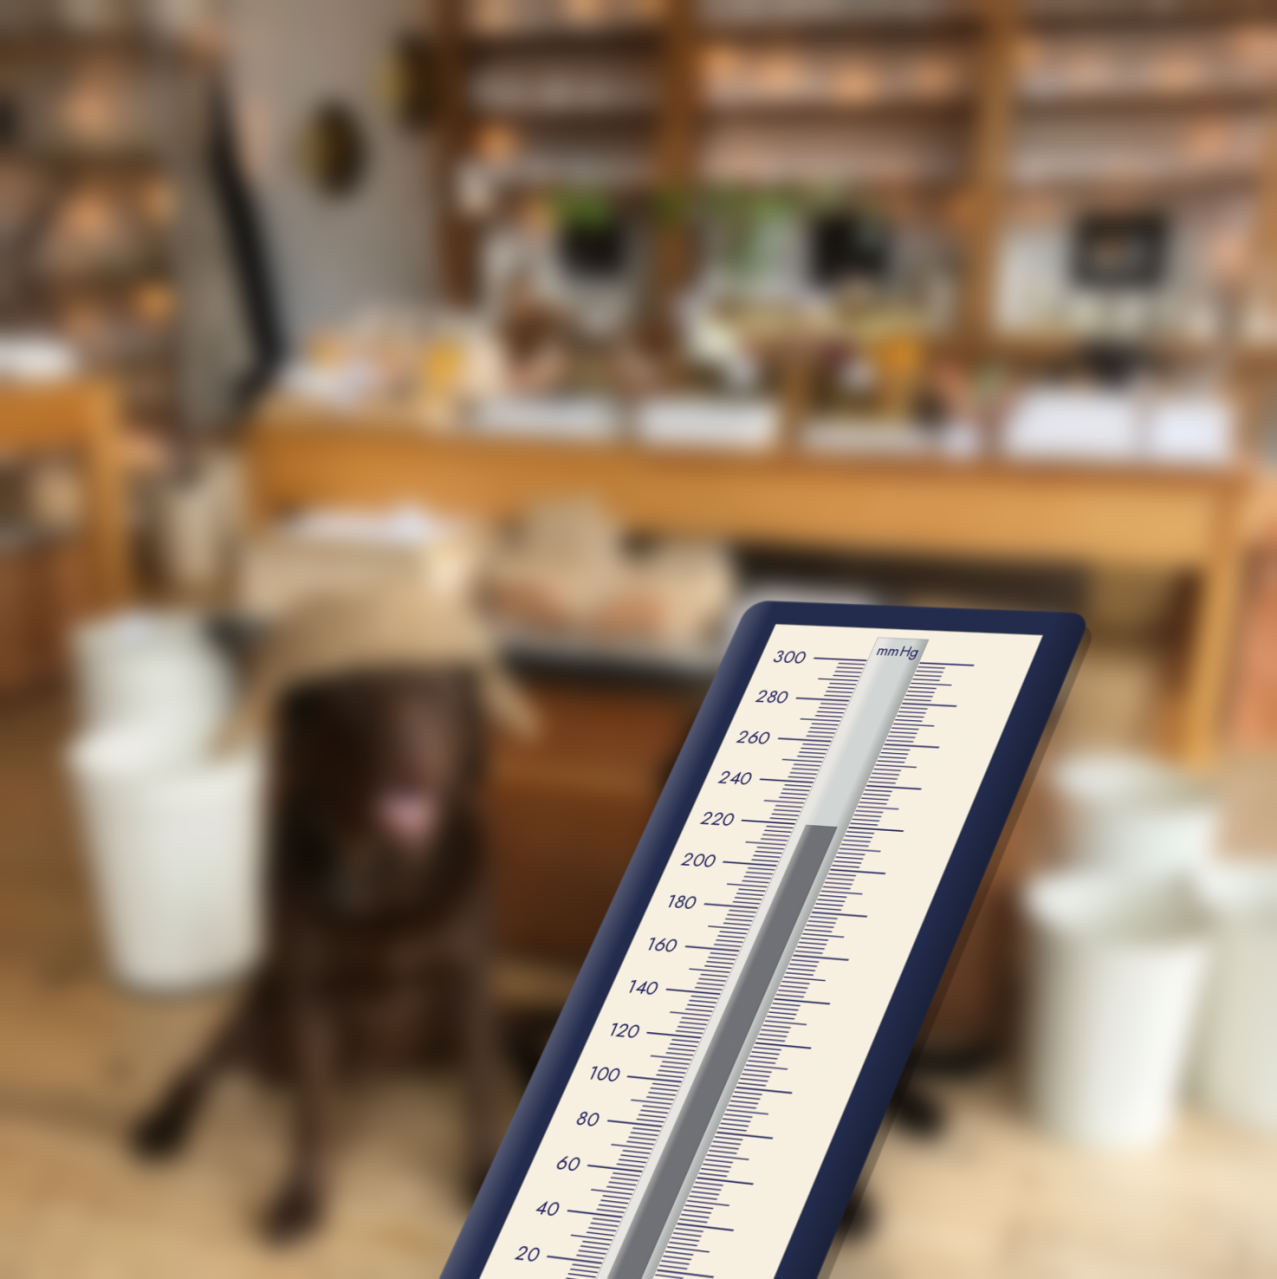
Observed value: 220; mmHg
